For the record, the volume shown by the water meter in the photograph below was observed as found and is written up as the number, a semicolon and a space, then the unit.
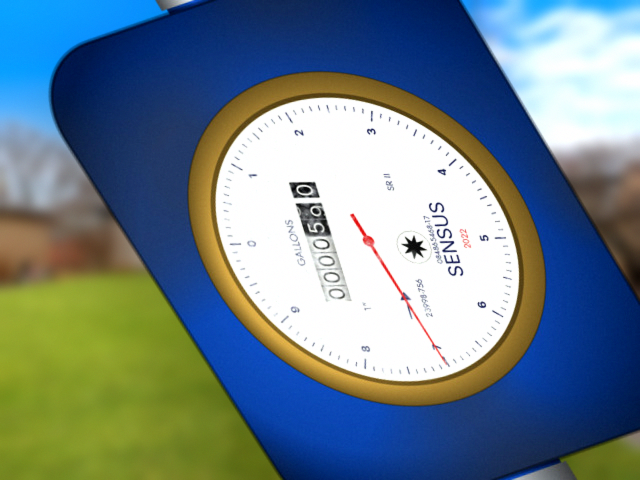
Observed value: 587.0; gal
